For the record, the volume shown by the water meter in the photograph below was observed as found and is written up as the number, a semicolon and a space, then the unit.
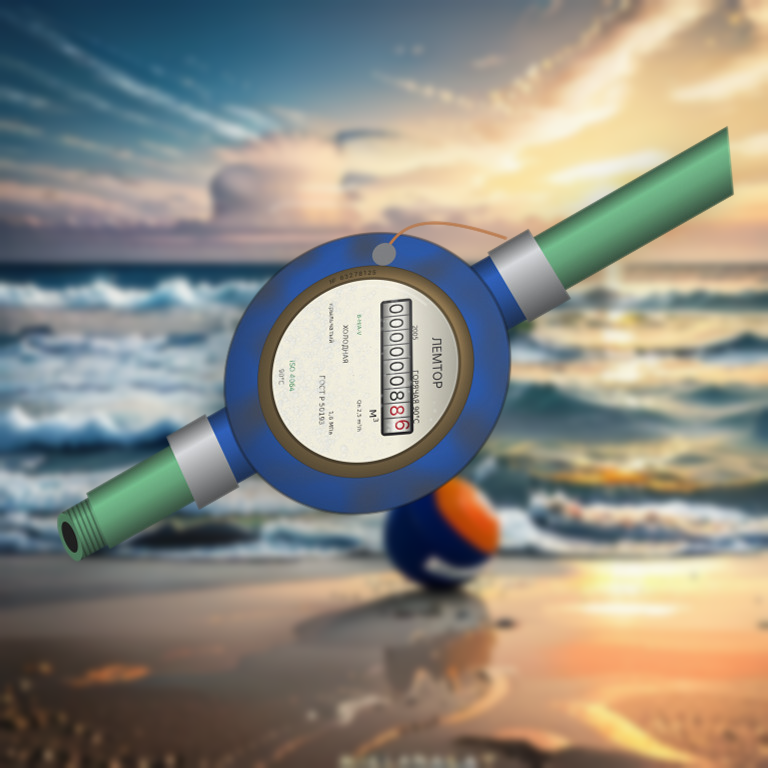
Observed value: 8.86; m³
